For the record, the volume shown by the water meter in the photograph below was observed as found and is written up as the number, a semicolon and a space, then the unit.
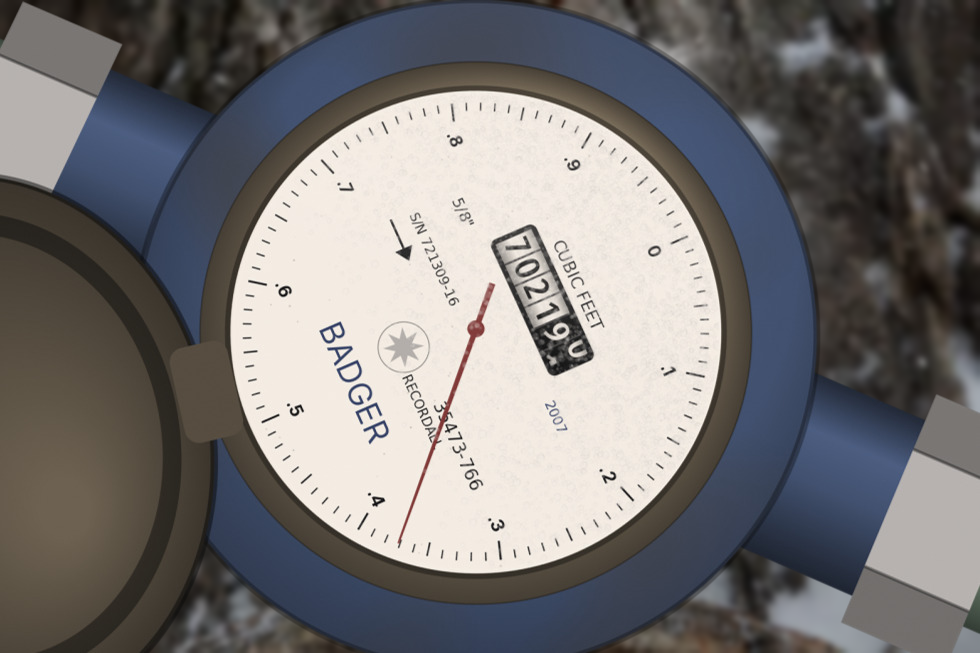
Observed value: 702190.37; ft³
